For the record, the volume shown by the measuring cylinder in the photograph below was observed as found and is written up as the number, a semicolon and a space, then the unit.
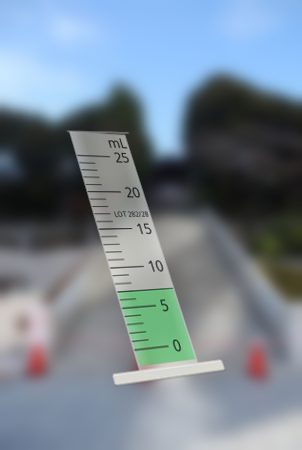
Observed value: 7; mL
